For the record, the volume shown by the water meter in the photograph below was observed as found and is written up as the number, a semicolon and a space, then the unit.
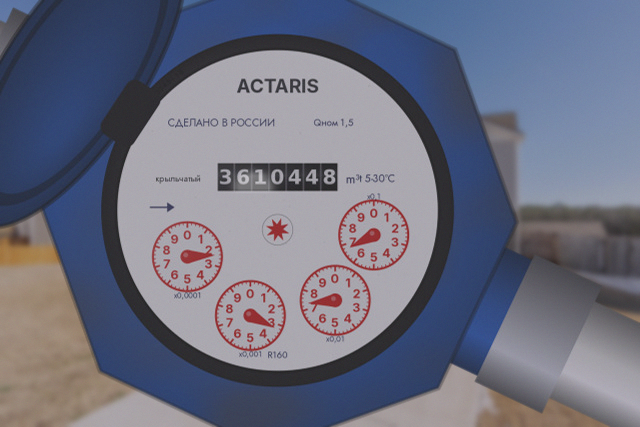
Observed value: 3610448.6732; m³
